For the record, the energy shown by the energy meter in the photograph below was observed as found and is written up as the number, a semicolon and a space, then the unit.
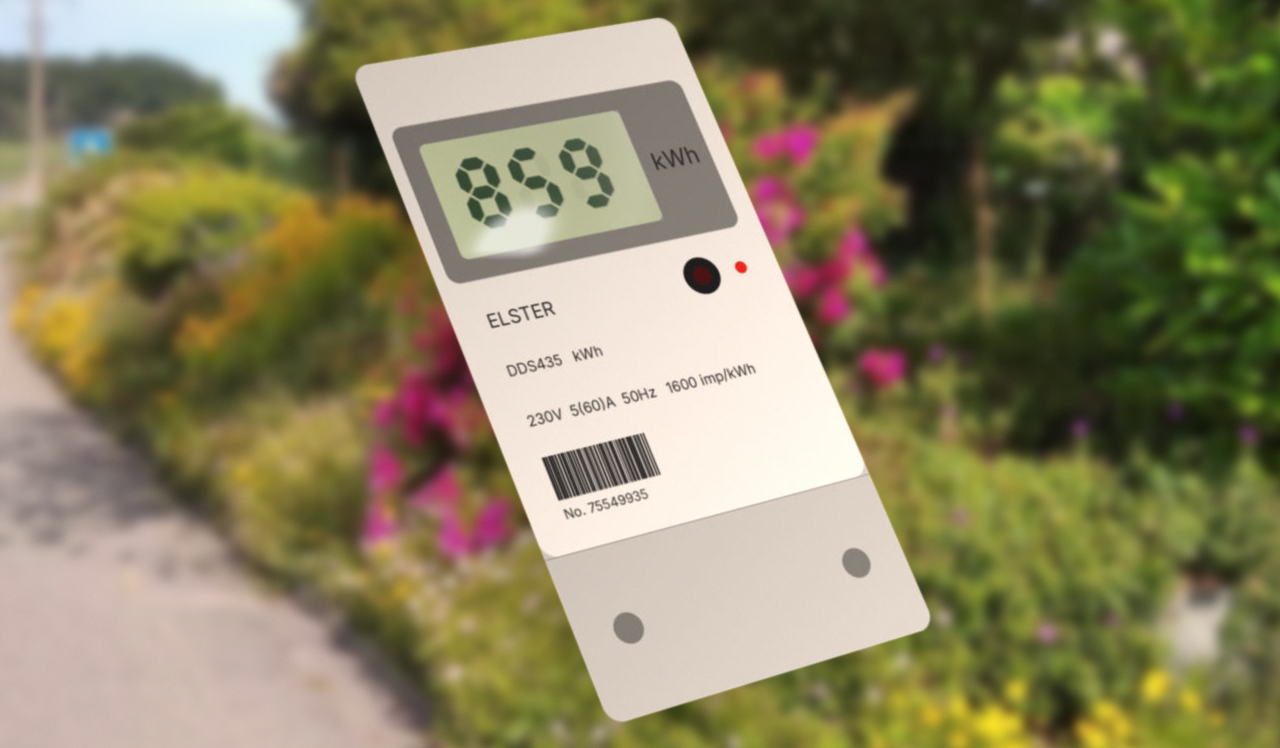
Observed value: 859; kWh
